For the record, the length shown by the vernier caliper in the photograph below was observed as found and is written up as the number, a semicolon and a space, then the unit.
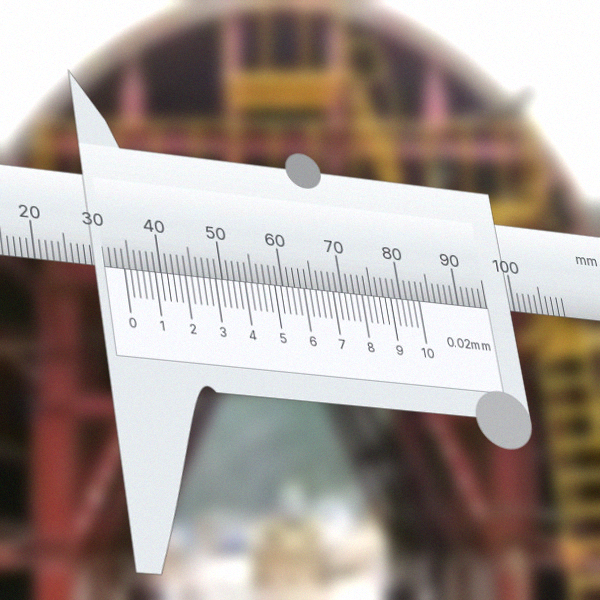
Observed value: 34.2; mm
